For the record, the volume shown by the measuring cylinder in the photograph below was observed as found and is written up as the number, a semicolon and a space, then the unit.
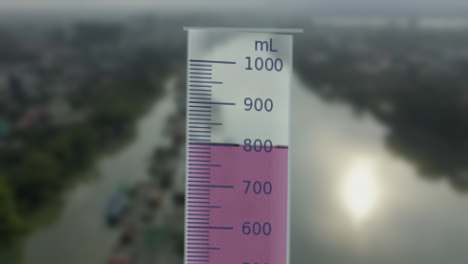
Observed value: 800; mL
